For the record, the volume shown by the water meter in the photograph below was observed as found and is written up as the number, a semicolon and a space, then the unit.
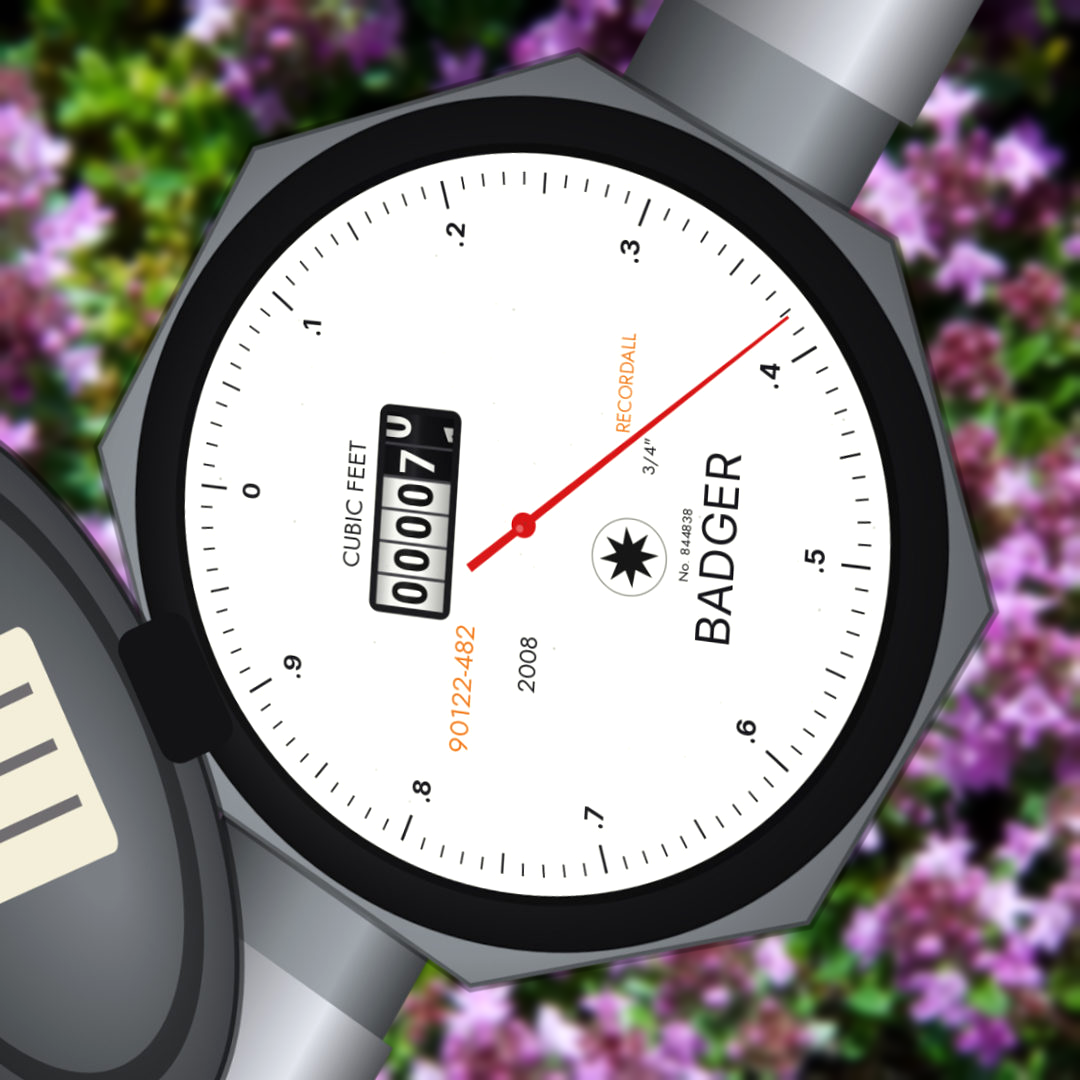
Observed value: 70.38; ft³
